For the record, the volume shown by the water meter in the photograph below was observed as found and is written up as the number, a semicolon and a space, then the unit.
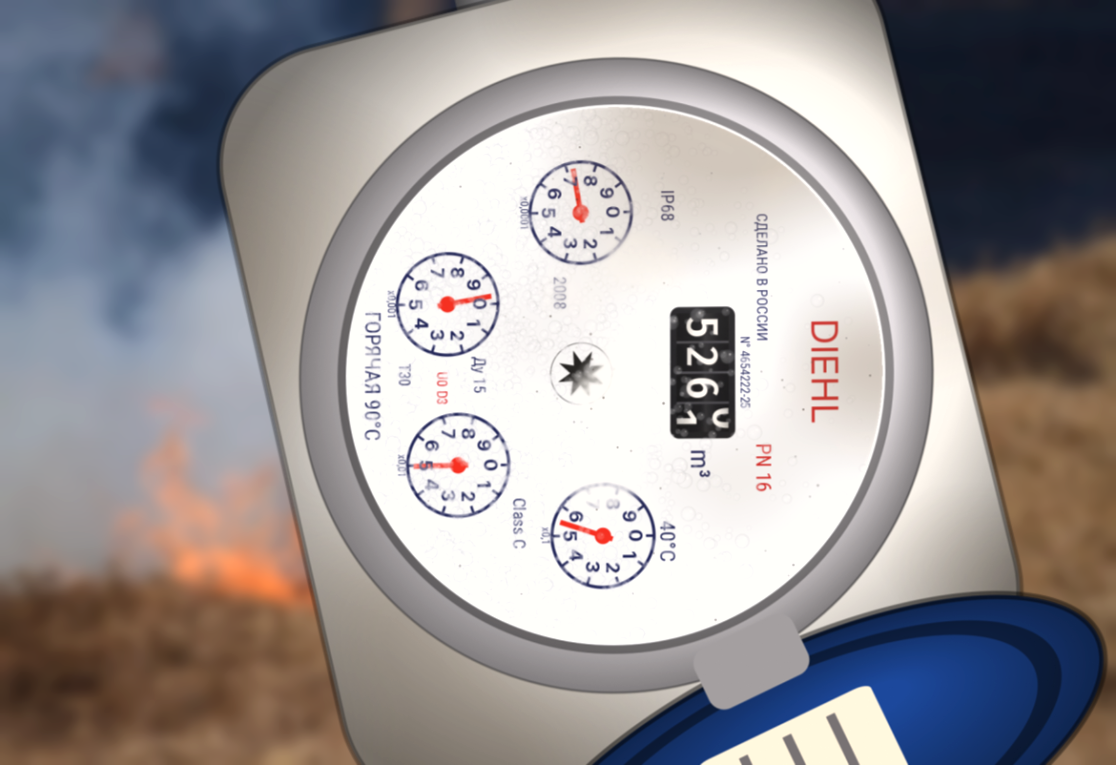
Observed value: 5260.5497; m³
